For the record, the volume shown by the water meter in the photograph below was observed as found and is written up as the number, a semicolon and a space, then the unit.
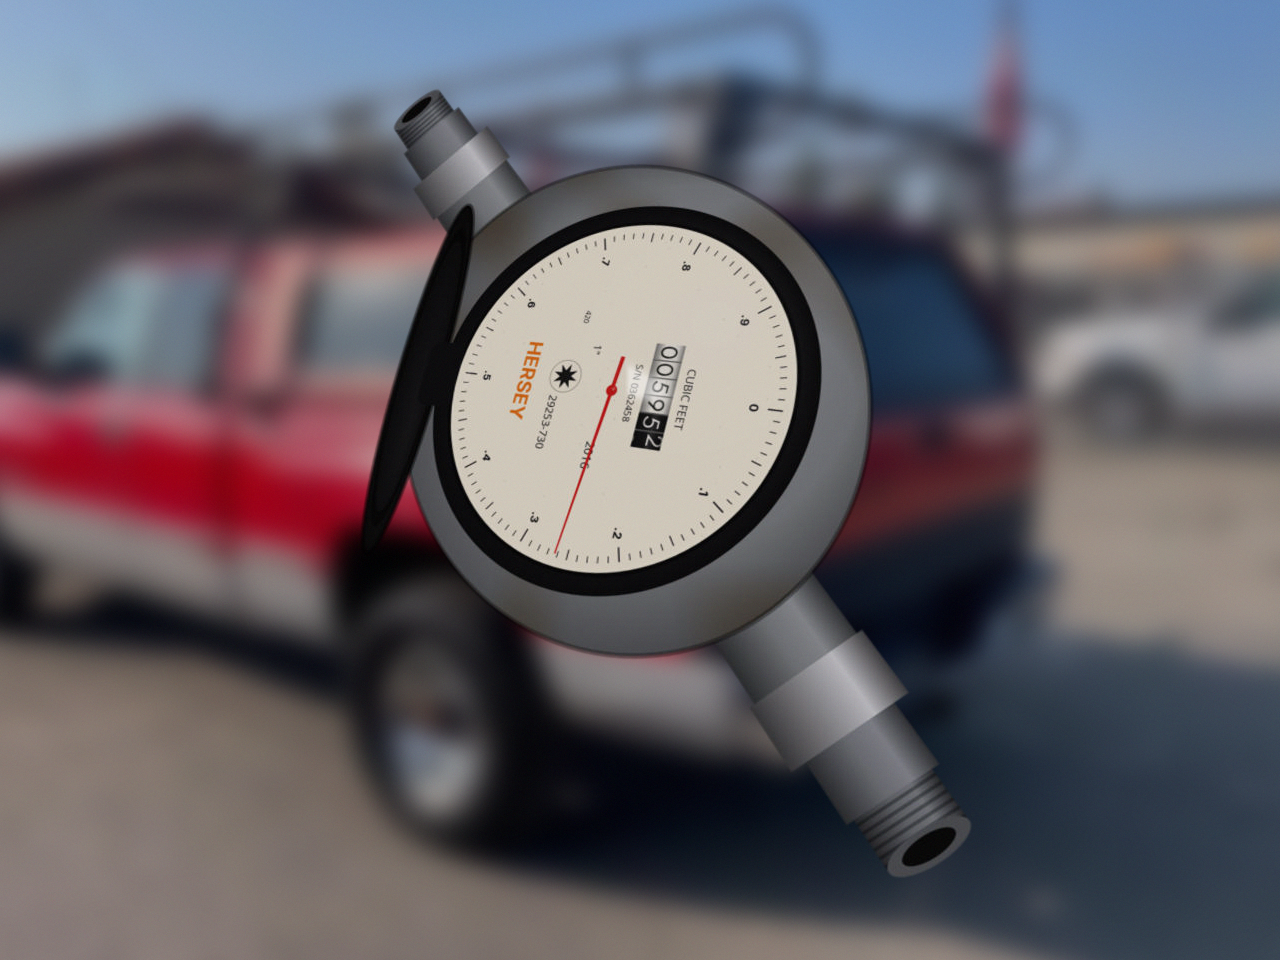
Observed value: 5952.26; ft³
